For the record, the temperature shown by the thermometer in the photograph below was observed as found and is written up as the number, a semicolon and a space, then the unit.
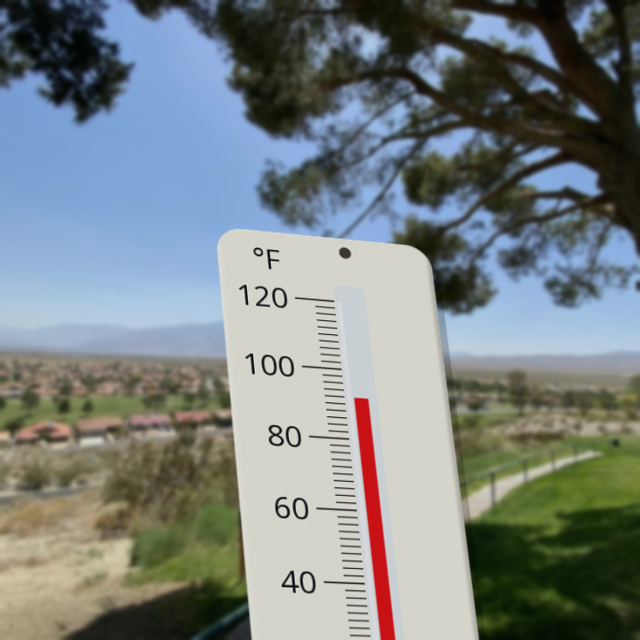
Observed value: 92; °F
